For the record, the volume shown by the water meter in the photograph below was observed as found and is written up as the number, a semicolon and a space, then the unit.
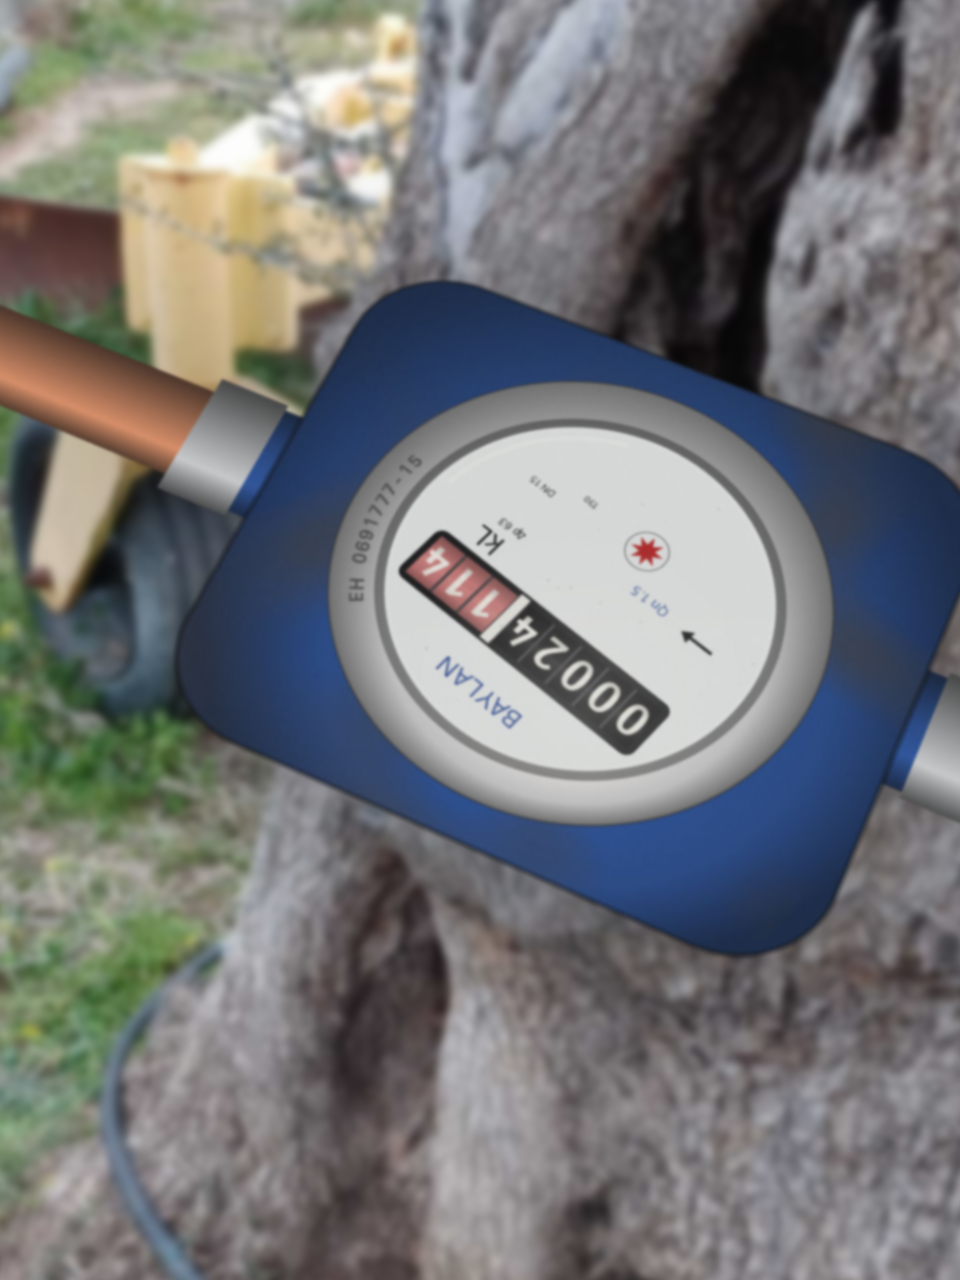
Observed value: 24.114; kL
